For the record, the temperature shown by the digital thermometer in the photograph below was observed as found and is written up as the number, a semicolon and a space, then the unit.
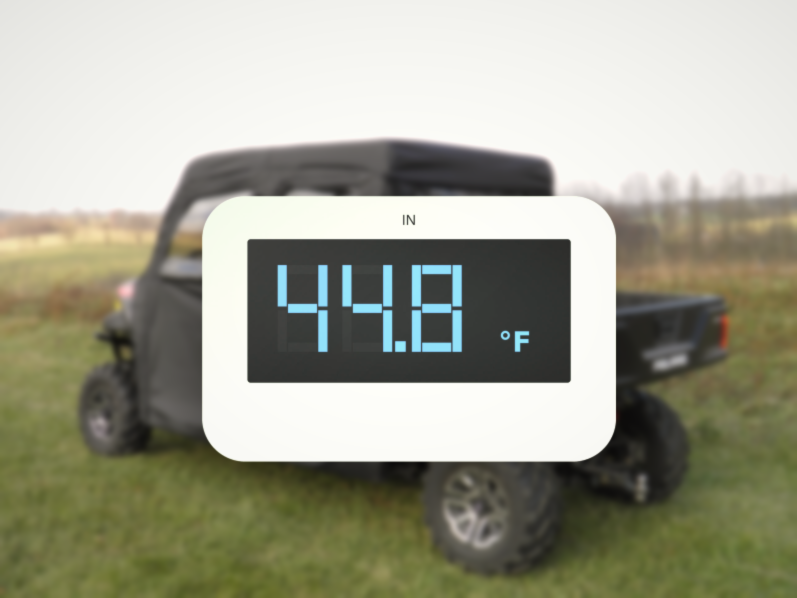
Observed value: 44.8; °F
